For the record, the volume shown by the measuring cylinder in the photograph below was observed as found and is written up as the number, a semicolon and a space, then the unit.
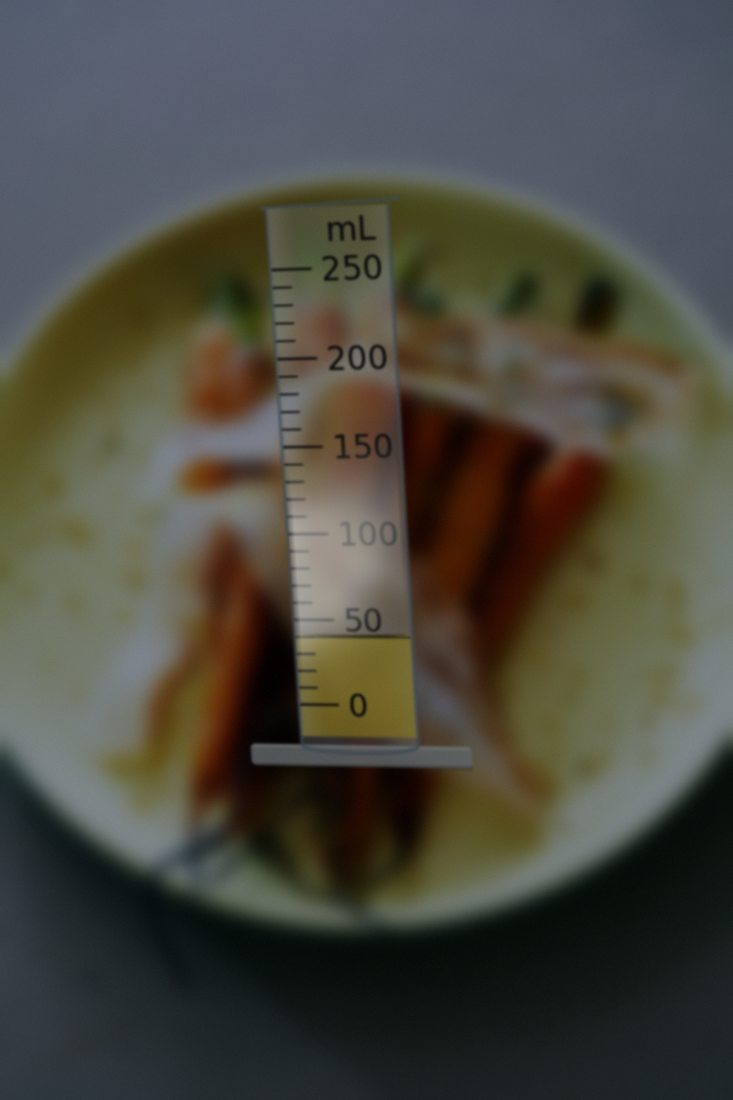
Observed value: 40; mL
